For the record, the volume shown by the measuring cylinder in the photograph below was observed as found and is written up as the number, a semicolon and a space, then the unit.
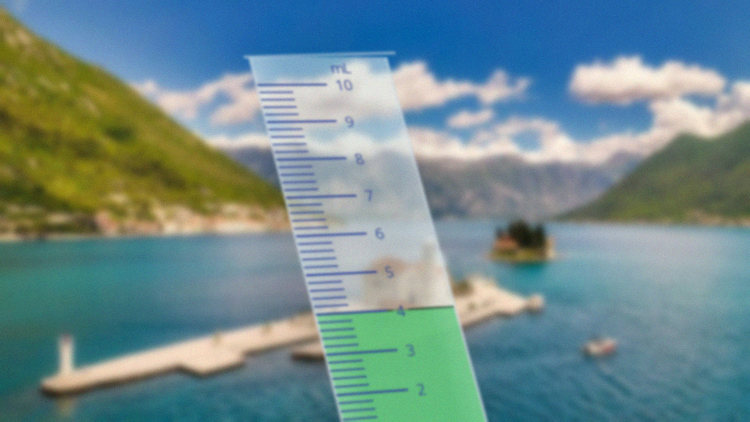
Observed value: 4; mL
